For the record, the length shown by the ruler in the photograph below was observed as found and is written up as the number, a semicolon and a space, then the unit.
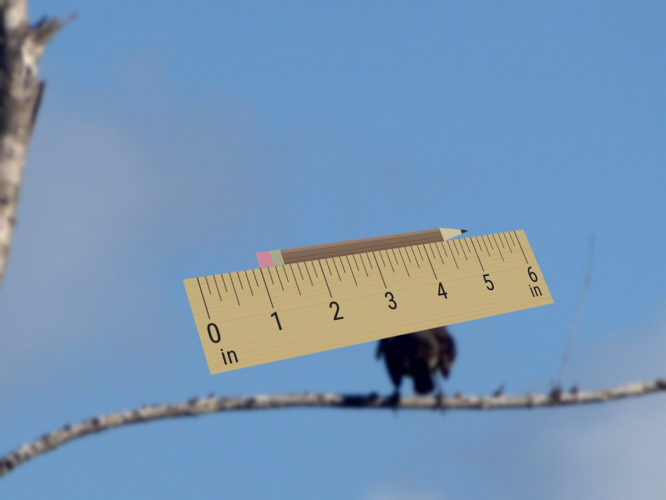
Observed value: 4; in
